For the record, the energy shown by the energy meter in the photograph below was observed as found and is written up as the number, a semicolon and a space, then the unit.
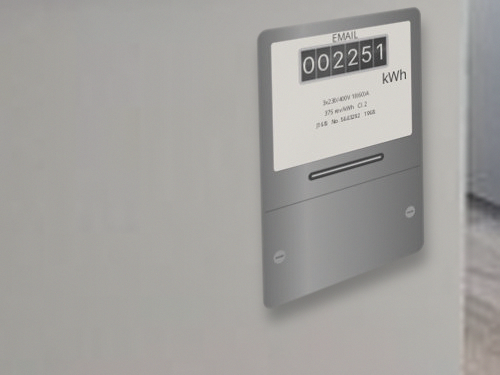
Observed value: 2251; kWh
